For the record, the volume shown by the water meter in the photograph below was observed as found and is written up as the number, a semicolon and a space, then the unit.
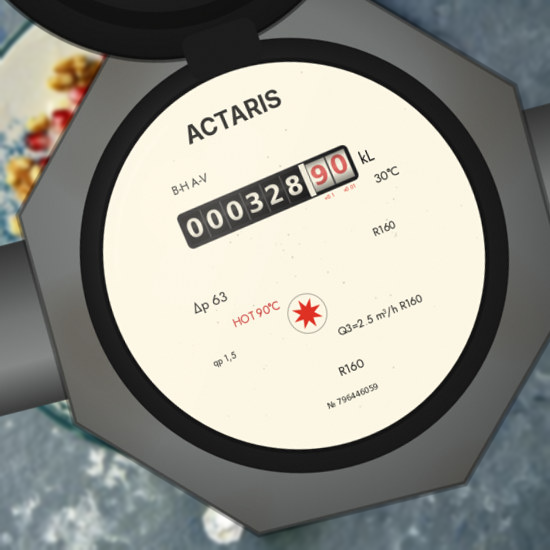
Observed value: 328.90; kL
